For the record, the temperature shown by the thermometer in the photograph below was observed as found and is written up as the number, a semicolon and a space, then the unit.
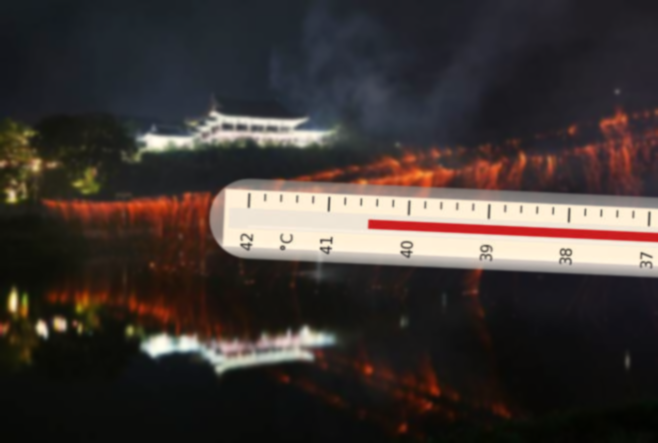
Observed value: 40.5; °C
